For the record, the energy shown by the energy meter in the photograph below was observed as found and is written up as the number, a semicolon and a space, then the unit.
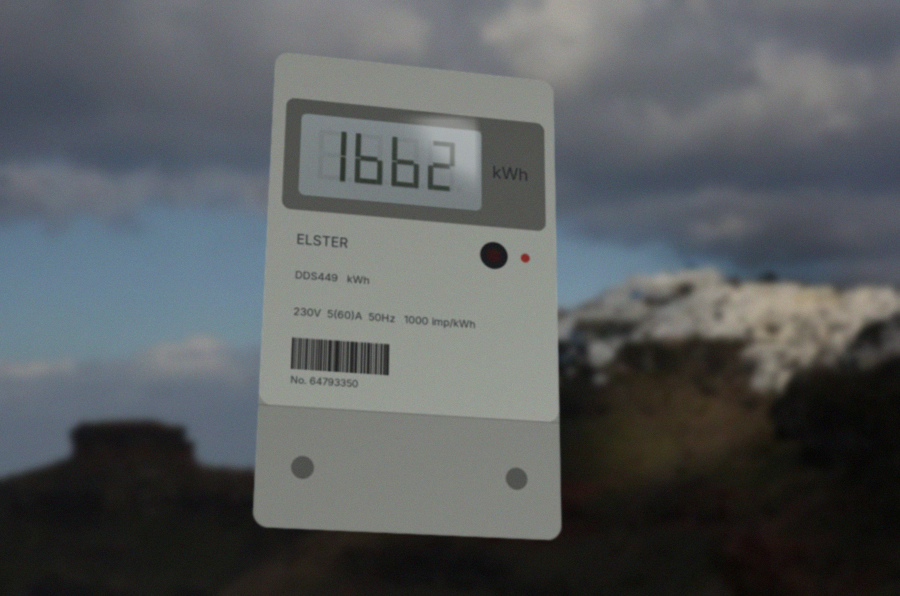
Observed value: 1662; kWh
